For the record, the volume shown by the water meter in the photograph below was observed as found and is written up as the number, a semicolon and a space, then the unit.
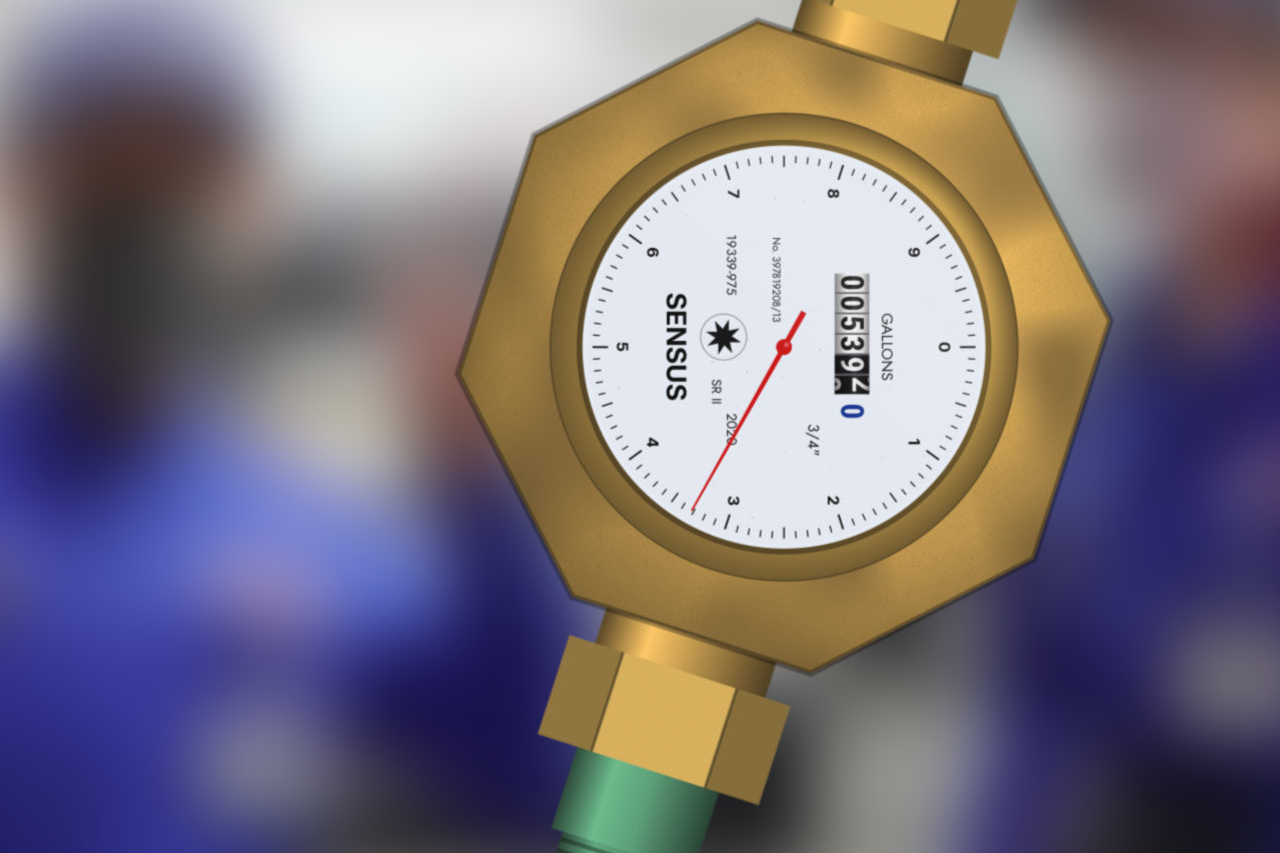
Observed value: 53923.3; gal
